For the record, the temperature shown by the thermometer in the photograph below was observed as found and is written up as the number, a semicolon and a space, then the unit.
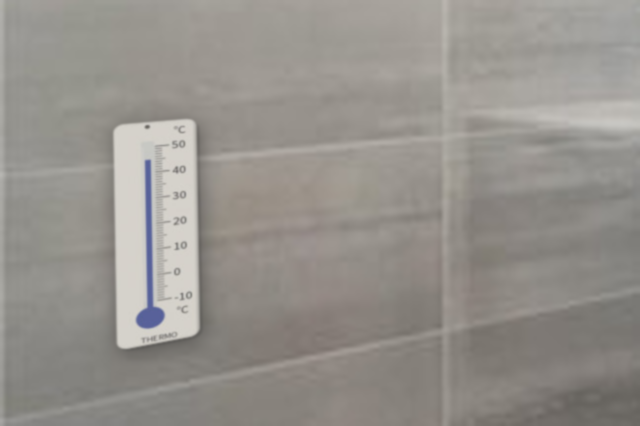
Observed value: 45; °C
